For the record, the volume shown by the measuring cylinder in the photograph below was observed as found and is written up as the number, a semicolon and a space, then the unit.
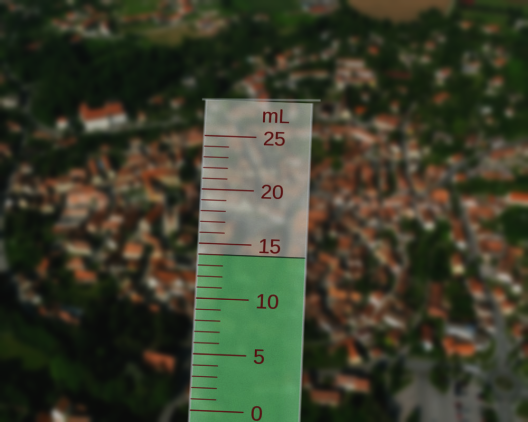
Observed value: 14; mL
